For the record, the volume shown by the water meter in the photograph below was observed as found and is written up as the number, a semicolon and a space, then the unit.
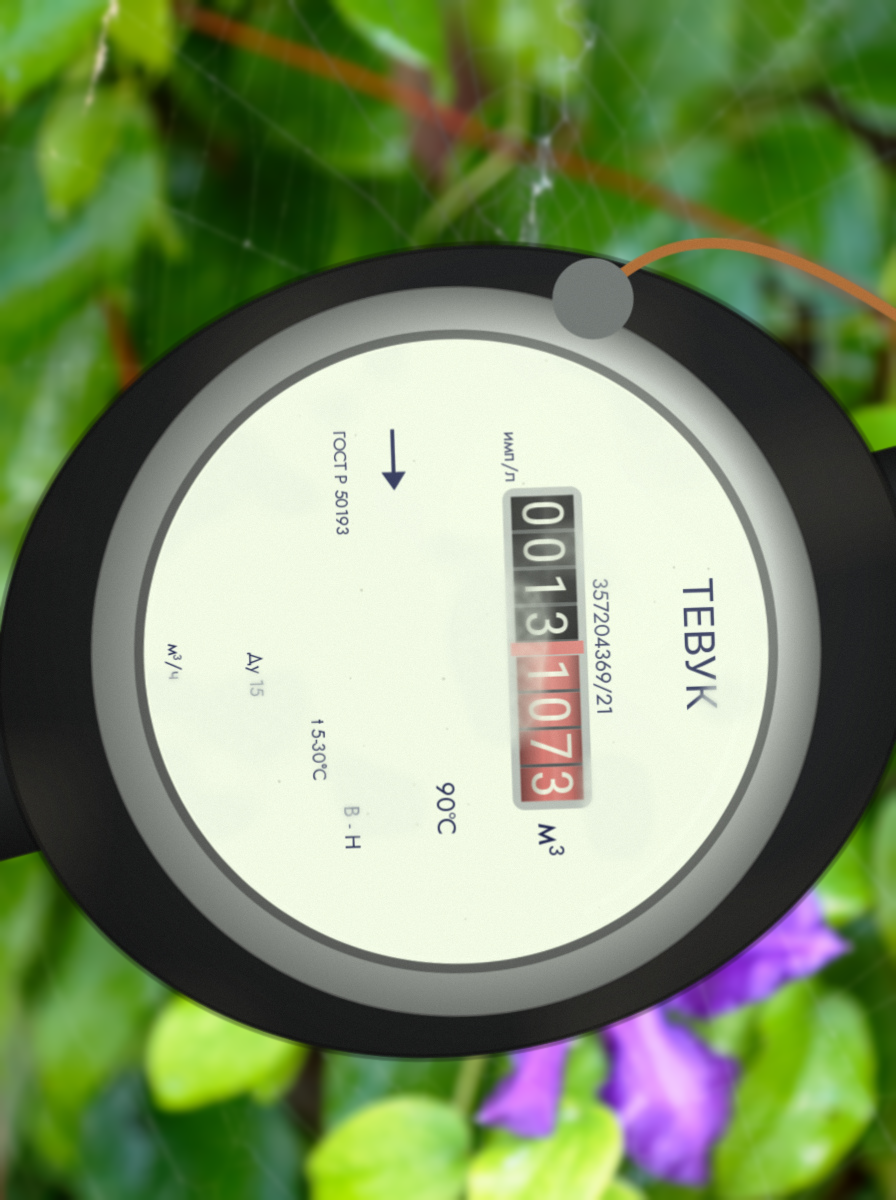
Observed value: 13.1073; m³
